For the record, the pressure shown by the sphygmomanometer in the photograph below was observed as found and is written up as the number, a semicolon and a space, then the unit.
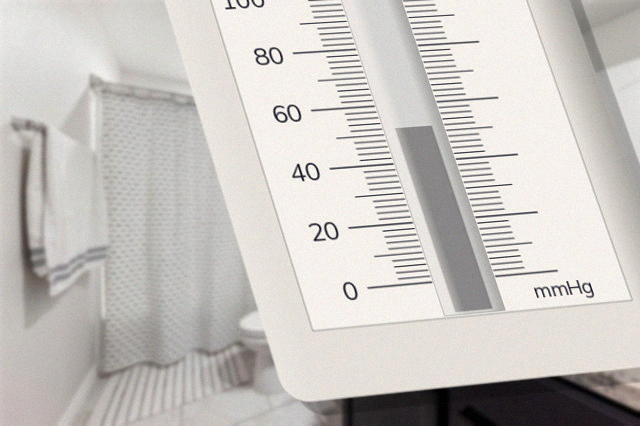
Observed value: 52; mmHg
